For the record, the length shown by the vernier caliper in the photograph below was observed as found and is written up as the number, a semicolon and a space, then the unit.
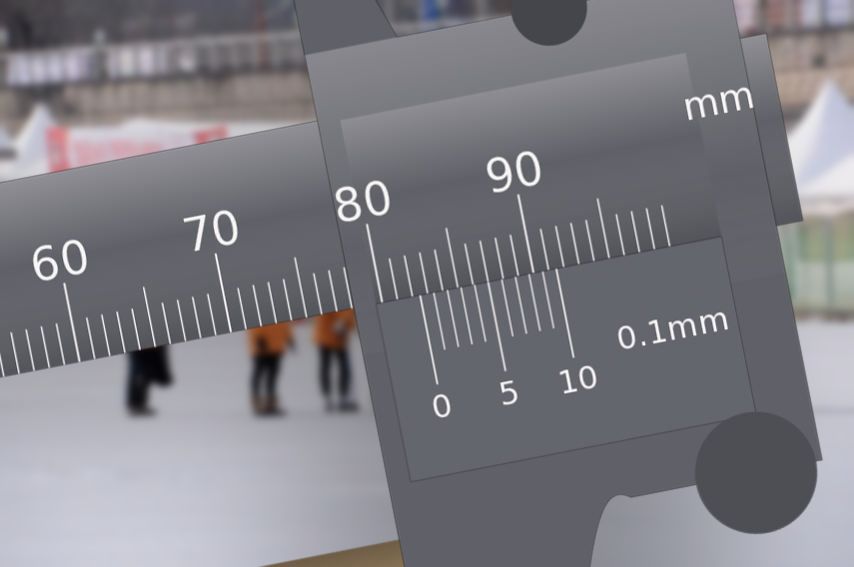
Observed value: 82.5; mm
